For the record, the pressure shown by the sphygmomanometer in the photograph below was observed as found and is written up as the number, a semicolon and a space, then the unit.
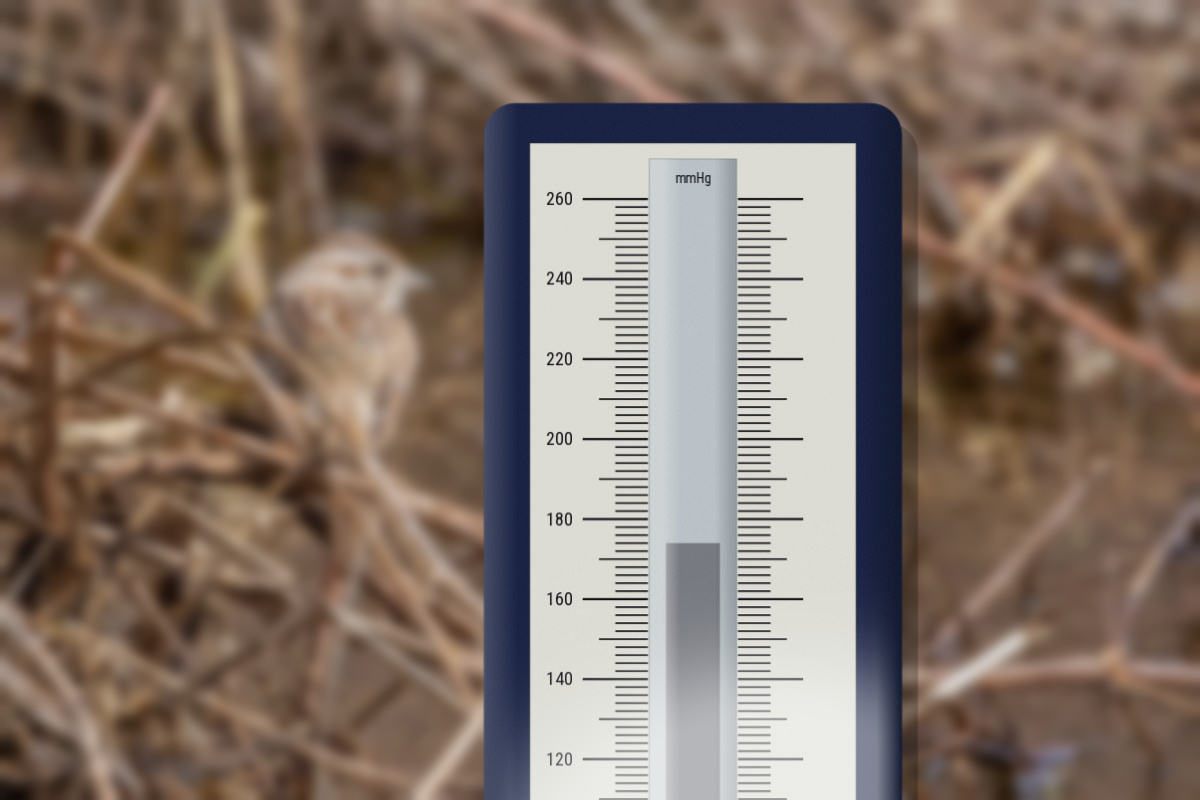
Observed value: 174; mmHg
